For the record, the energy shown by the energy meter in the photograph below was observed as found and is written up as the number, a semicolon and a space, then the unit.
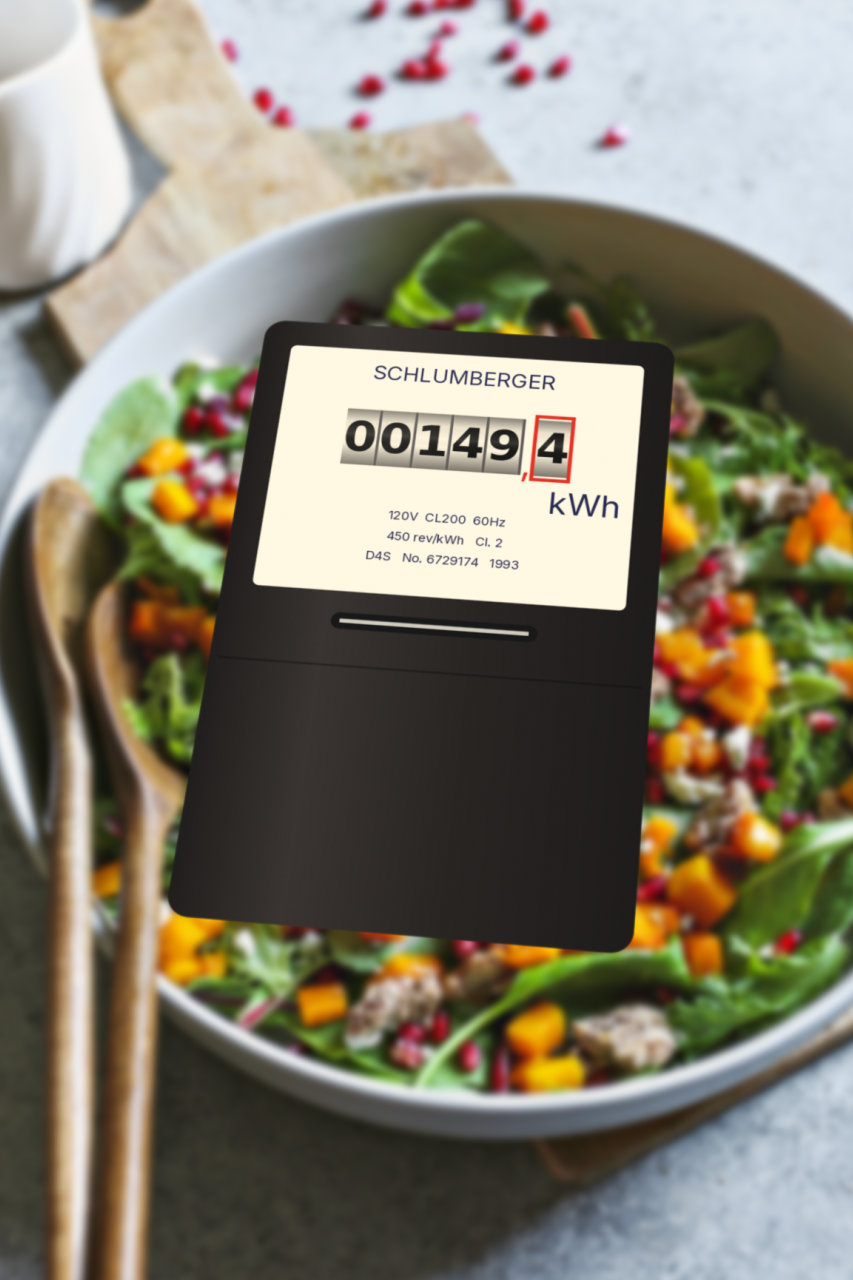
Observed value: 149.4; kWh
